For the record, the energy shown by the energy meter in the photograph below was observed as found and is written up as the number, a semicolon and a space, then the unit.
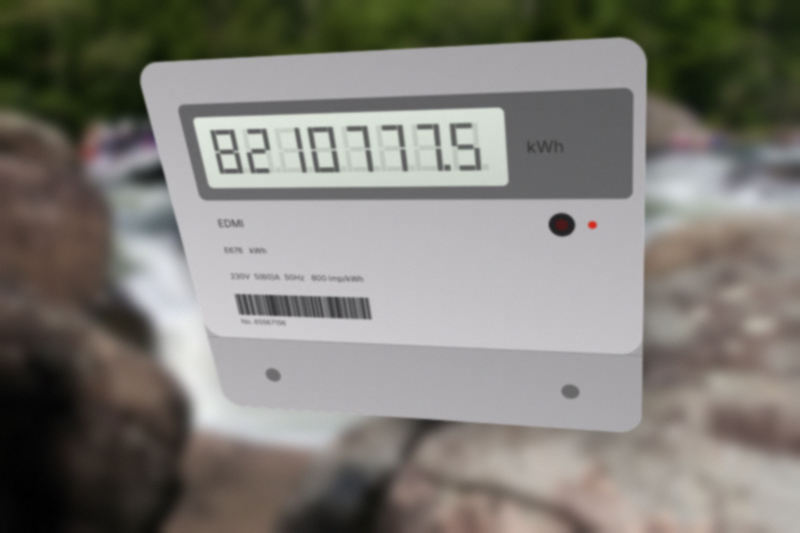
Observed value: 8210777.5; kWh
